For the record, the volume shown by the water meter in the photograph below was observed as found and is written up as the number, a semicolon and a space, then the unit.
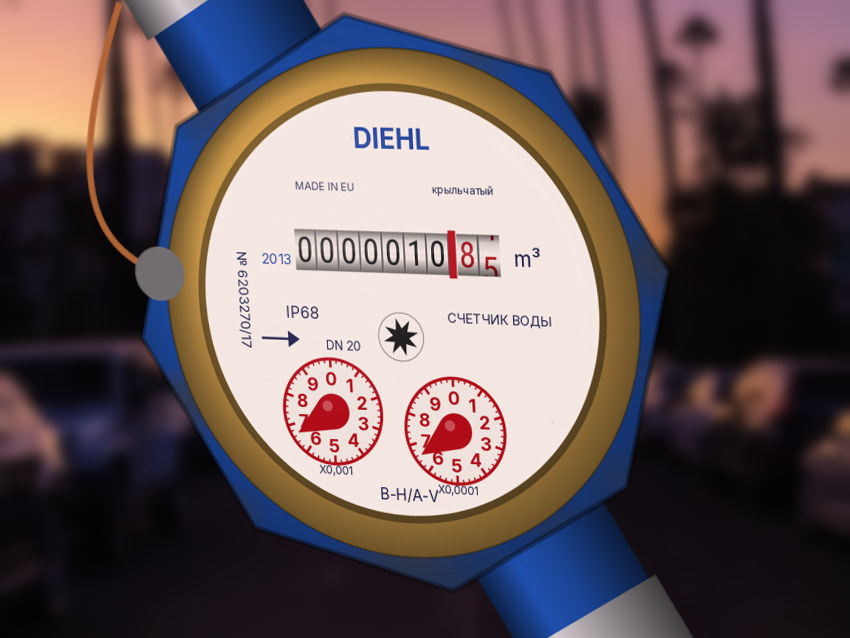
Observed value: 10.8466; m³
